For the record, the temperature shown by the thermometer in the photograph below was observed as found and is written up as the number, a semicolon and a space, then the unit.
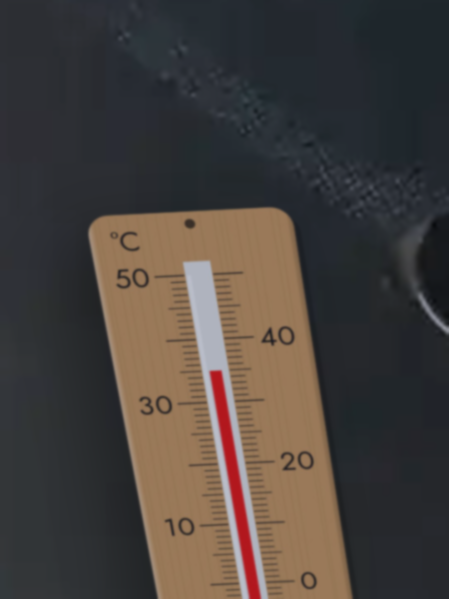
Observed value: 35; °C
